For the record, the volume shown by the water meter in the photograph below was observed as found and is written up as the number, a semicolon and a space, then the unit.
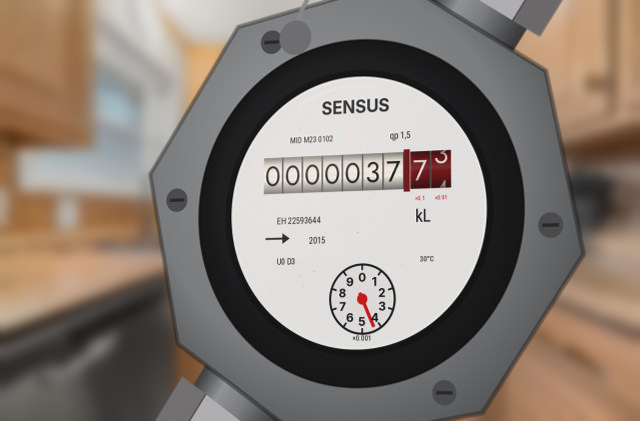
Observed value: 37.734; kL
